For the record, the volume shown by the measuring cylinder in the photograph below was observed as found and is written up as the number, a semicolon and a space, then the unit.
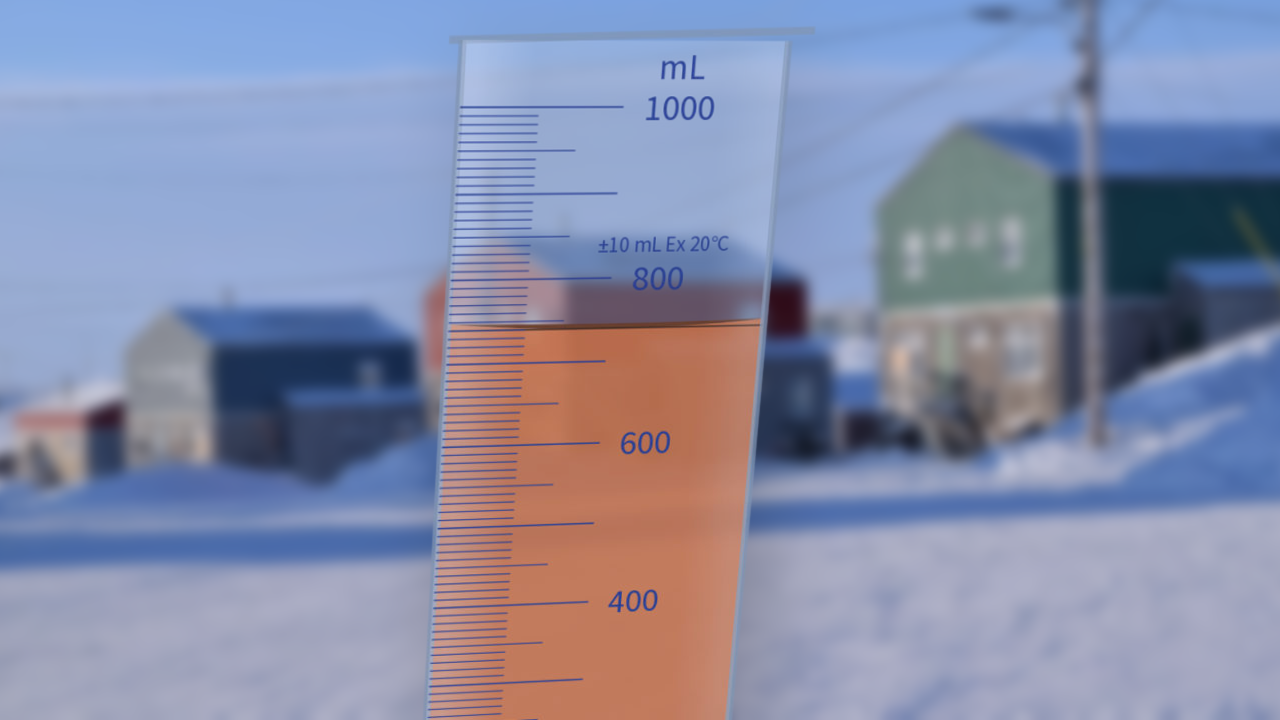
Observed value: 740; mL
